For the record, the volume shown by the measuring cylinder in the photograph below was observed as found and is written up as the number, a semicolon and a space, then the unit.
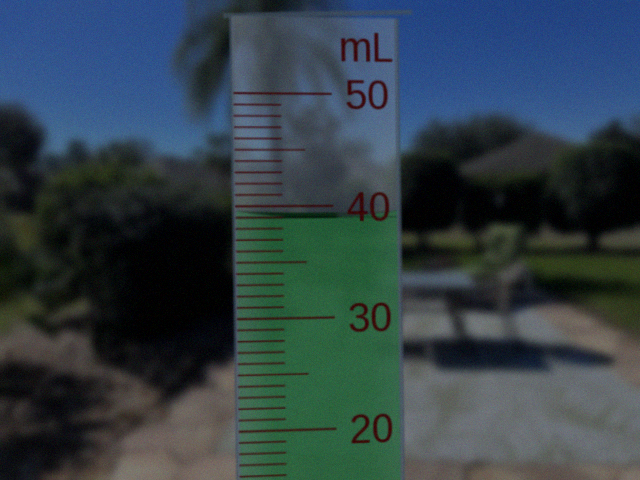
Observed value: 39; mL
